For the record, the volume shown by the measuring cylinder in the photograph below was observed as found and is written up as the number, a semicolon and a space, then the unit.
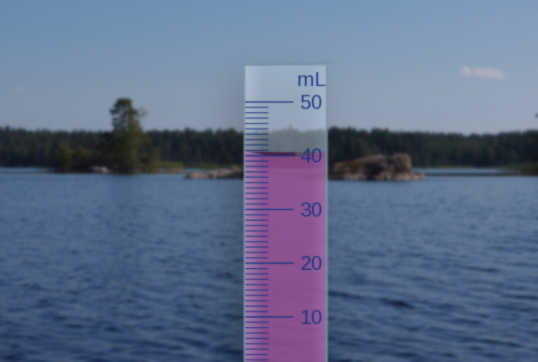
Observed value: 40; mL
